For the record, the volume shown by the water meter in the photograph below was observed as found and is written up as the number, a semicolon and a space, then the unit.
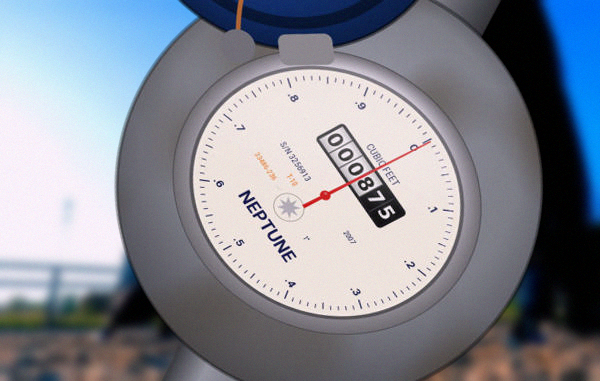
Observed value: 875.00; ft³
